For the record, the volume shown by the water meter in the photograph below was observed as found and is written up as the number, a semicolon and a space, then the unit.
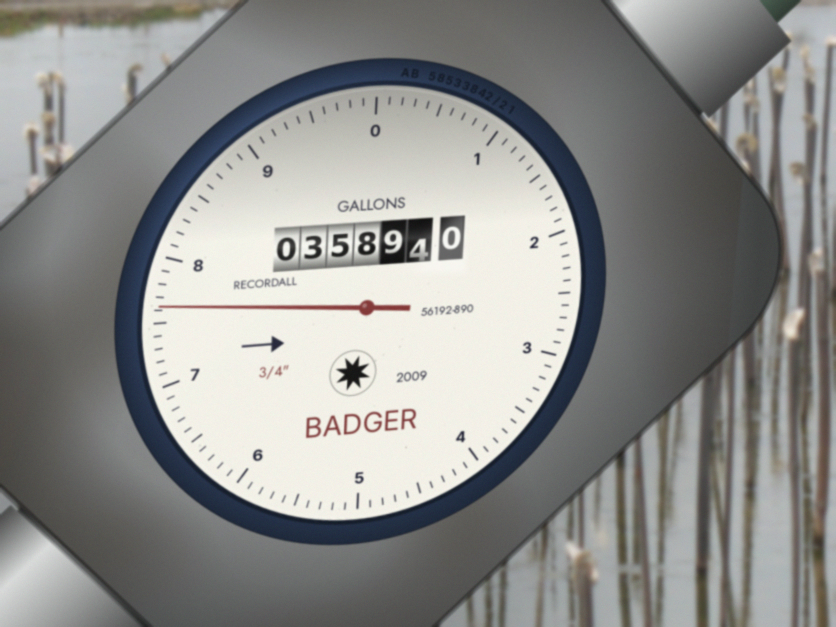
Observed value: 358937.6; gal
